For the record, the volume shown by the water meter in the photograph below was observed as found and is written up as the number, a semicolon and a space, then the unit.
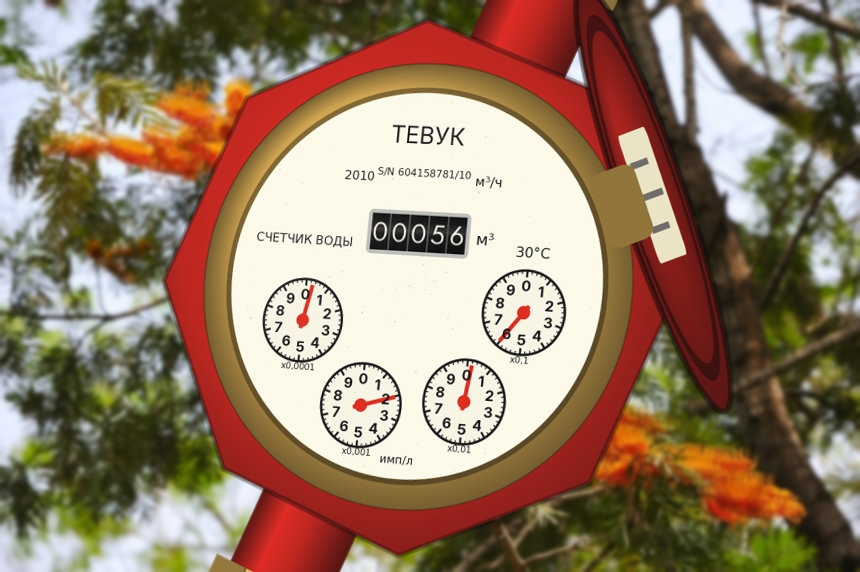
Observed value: 56.6020; m³
